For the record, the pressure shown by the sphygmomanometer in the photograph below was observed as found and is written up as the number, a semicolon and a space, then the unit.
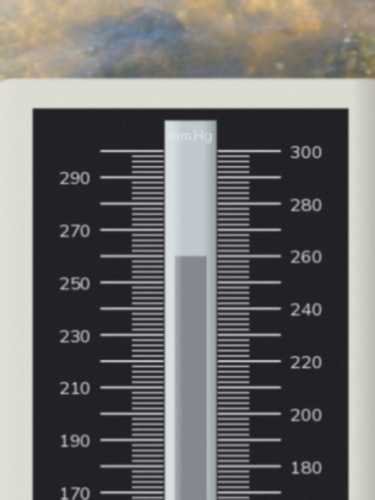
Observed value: 260; mmHg
